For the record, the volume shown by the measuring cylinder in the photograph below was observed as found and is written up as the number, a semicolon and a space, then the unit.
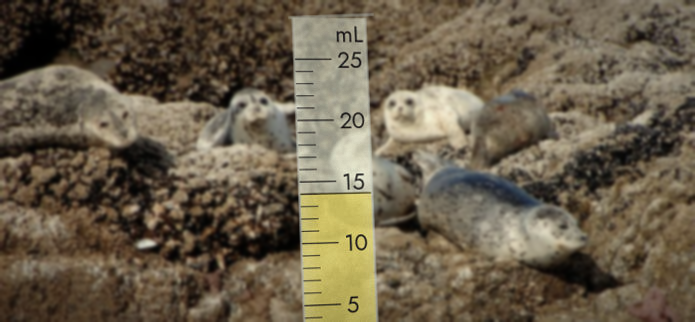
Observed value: 14; mL
